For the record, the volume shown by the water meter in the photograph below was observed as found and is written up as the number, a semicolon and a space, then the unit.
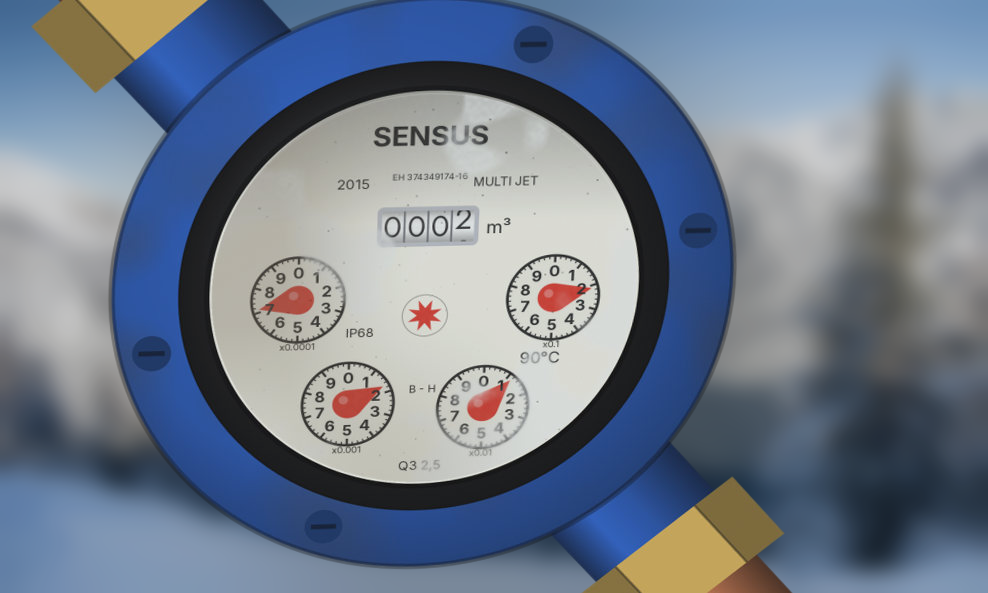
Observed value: 2.2117; m³
